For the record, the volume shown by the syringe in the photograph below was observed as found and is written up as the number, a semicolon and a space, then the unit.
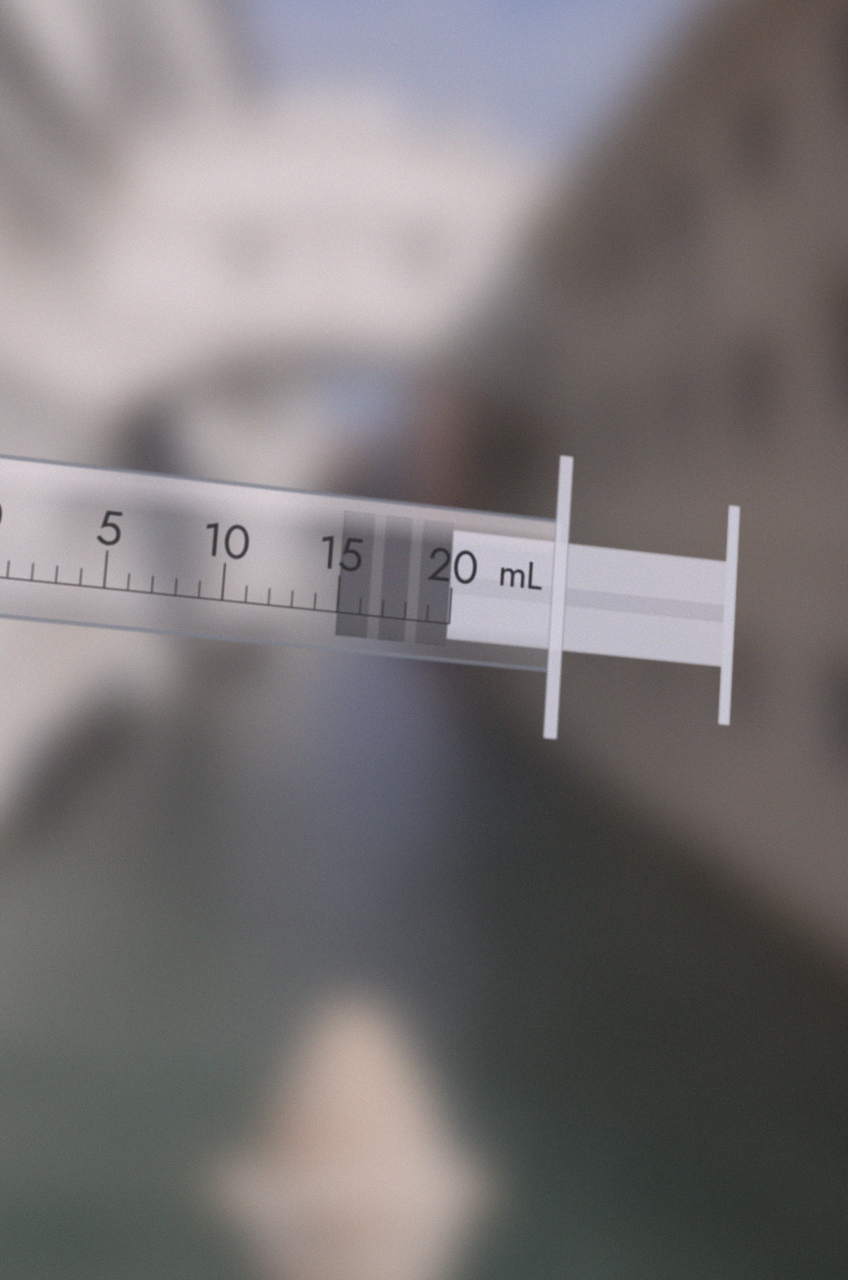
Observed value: 15; mL
